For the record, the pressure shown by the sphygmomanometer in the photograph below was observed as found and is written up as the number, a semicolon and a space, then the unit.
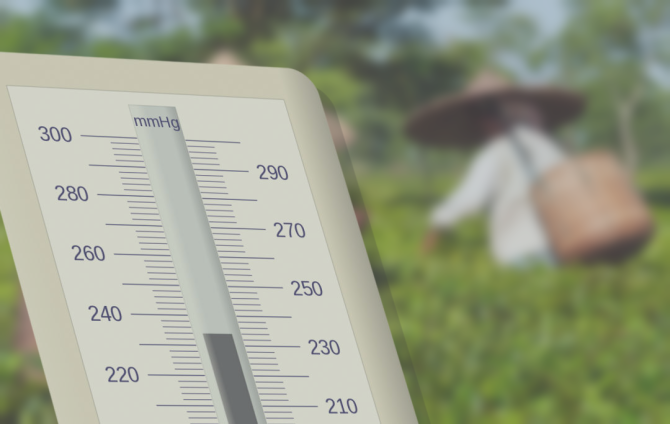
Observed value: 234; mmHg
